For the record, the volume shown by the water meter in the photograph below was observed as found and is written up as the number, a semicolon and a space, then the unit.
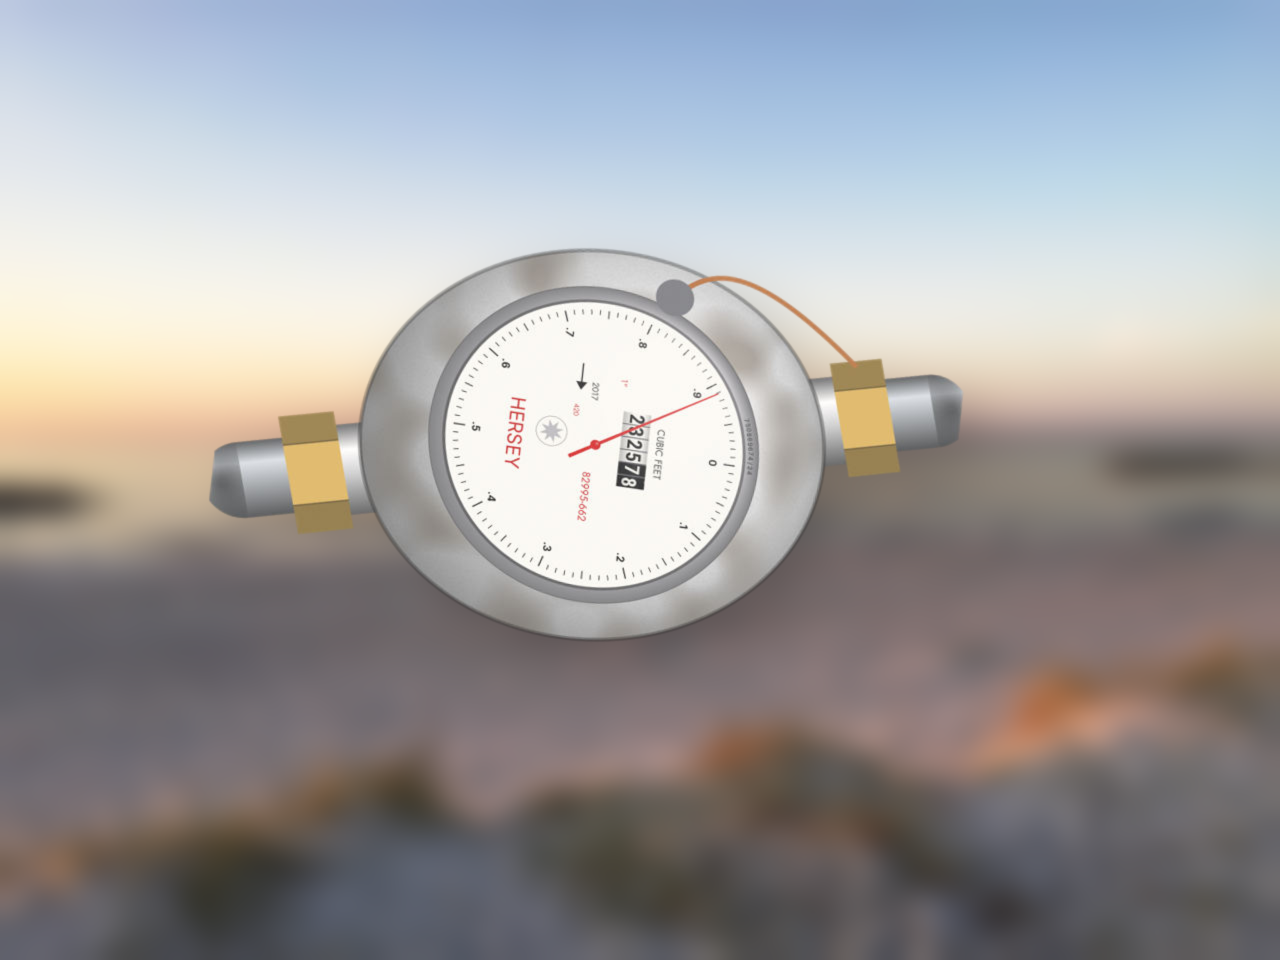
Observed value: 232577.91; ft³
